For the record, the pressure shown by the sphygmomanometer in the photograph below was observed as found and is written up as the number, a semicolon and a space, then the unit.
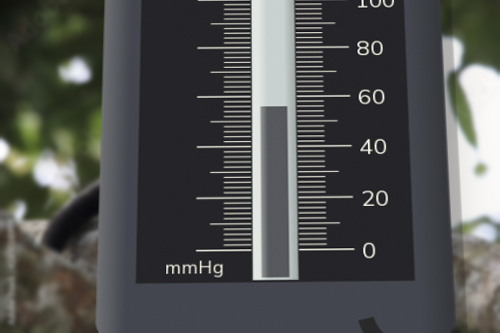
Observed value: 56; mmHg
